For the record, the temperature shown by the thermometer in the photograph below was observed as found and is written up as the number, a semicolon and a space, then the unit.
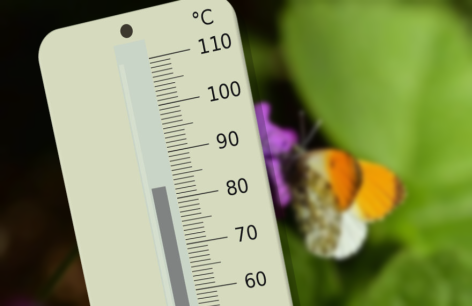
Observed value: 83; °C
